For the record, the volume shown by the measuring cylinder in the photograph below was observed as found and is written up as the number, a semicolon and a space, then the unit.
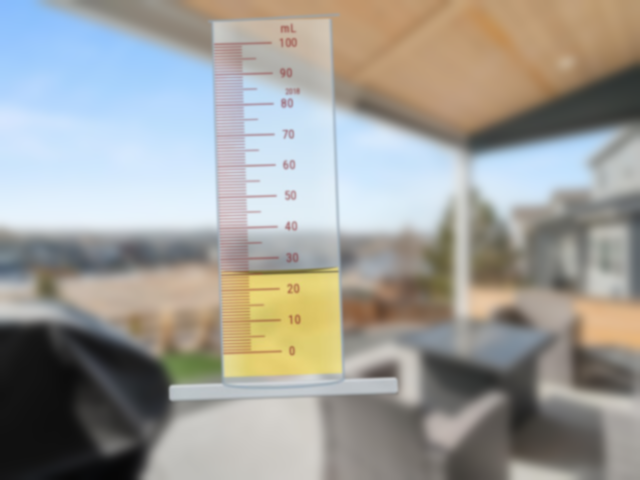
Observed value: 25; mL
